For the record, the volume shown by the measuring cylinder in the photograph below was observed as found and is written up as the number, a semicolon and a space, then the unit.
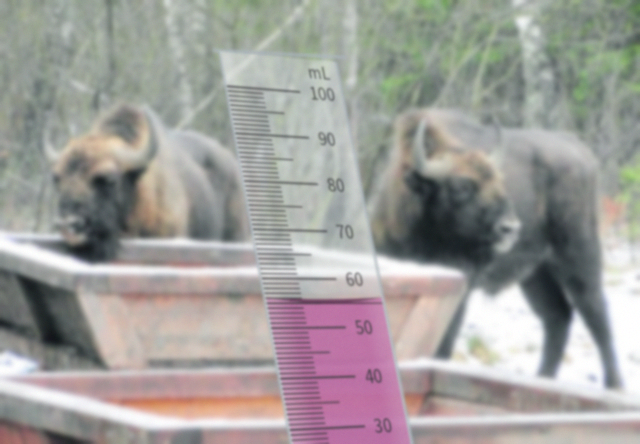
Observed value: 55; mL
